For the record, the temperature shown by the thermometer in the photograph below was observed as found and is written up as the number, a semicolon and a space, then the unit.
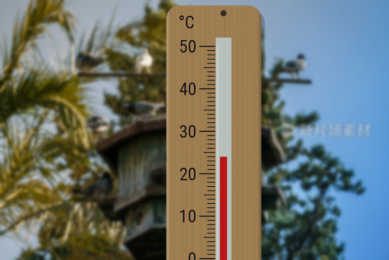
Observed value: 24; °C
